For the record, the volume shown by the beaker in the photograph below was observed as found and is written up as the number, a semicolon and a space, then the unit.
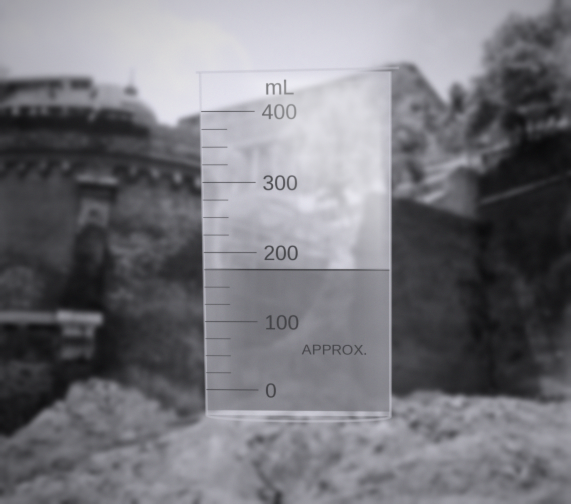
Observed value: 175; mL
